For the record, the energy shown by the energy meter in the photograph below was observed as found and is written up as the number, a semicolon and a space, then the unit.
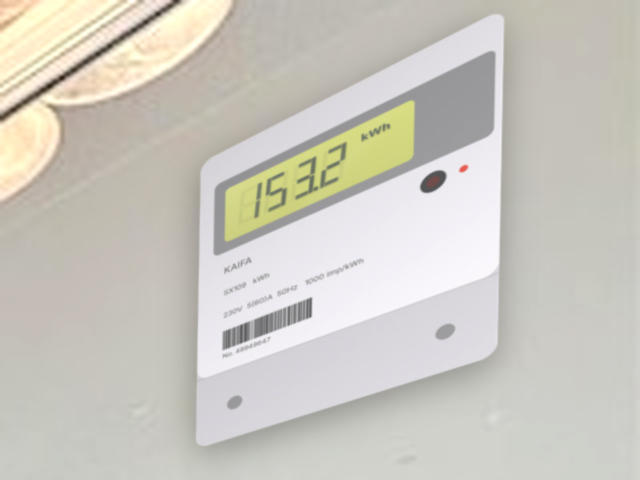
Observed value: 153.2; kWh
